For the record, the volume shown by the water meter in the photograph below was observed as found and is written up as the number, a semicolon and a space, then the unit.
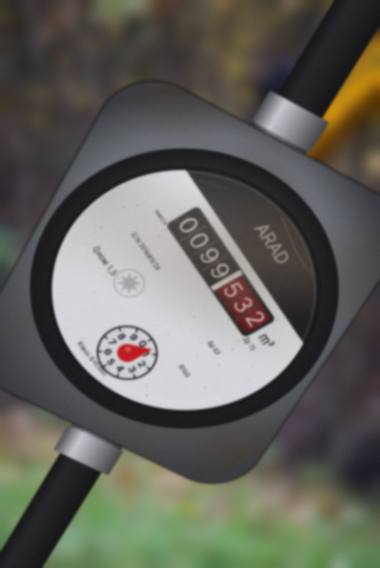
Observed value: 99.5320; m³
